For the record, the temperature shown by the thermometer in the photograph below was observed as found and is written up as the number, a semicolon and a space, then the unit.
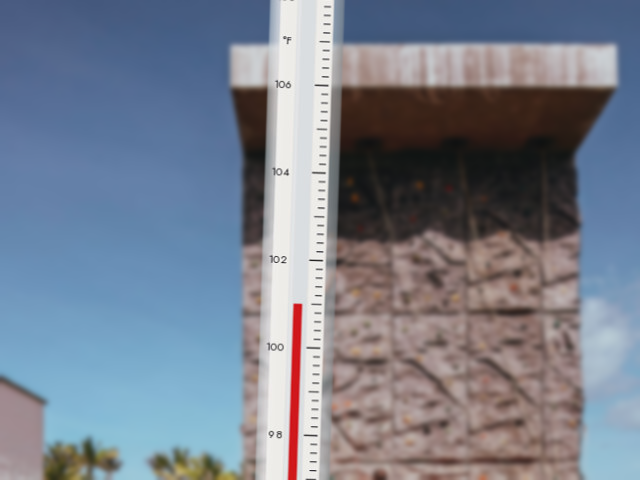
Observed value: 101; °F
